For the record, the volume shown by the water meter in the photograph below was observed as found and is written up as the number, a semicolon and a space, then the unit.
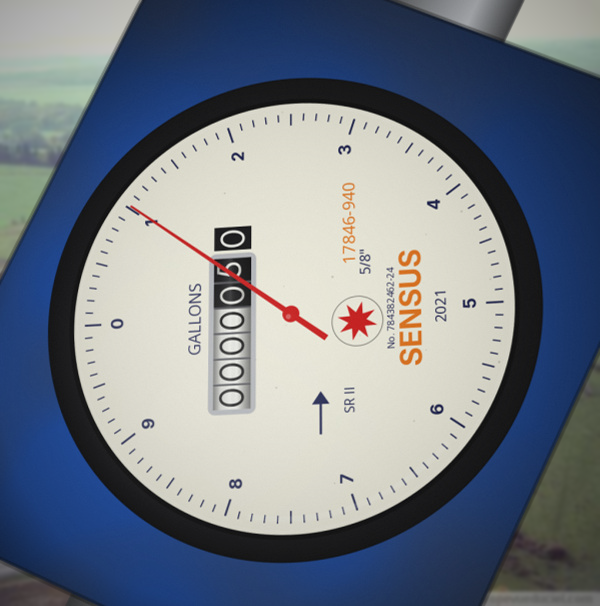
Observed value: 51.0; gal
